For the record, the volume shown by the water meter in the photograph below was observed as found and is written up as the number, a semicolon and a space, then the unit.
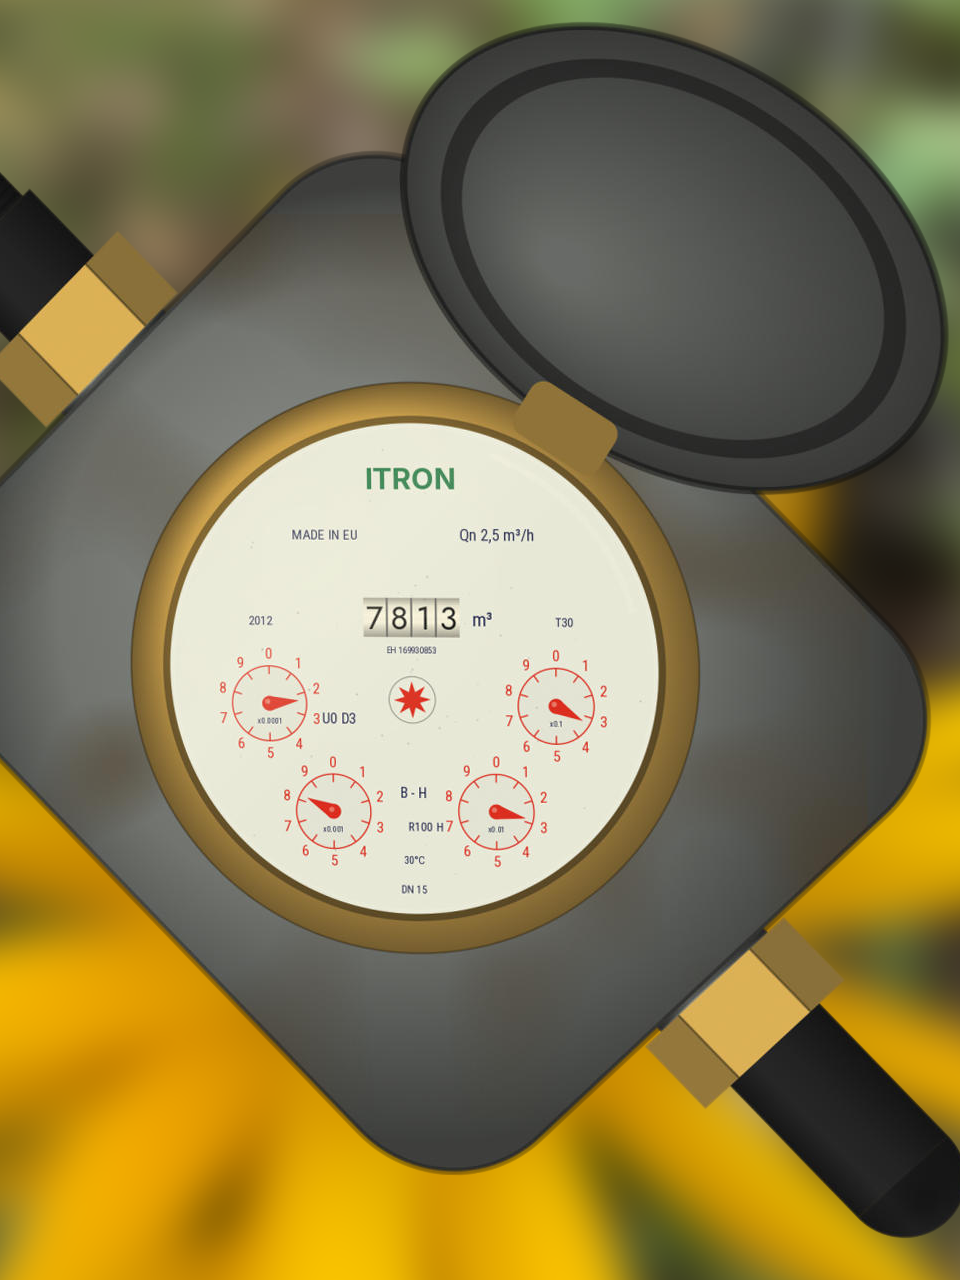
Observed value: 7813.3282; m³
